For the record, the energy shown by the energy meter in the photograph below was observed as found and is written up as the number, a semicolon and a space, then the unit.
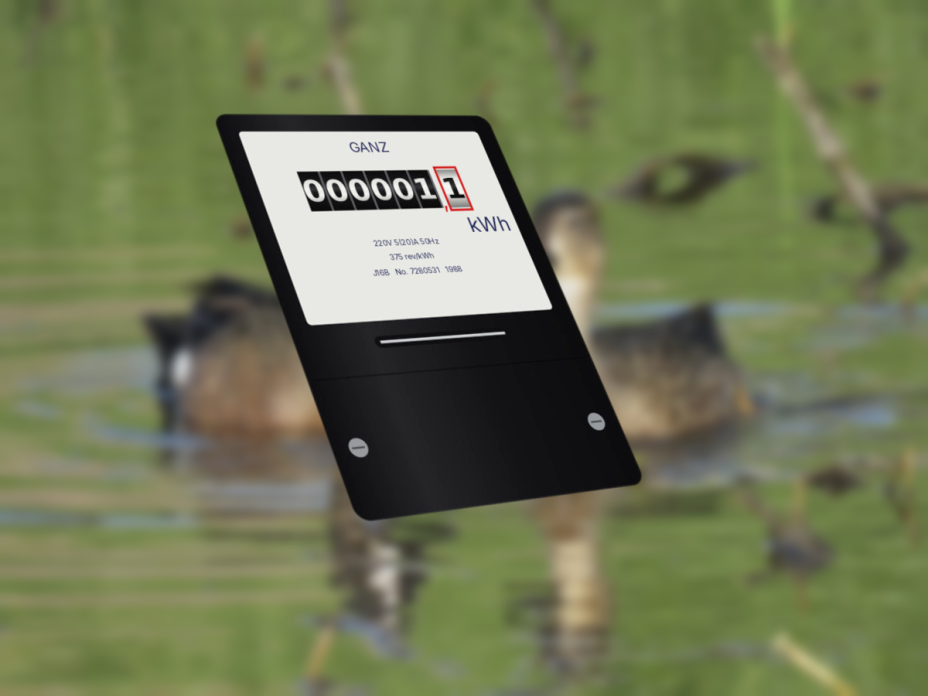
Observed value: 1.1; kWh
